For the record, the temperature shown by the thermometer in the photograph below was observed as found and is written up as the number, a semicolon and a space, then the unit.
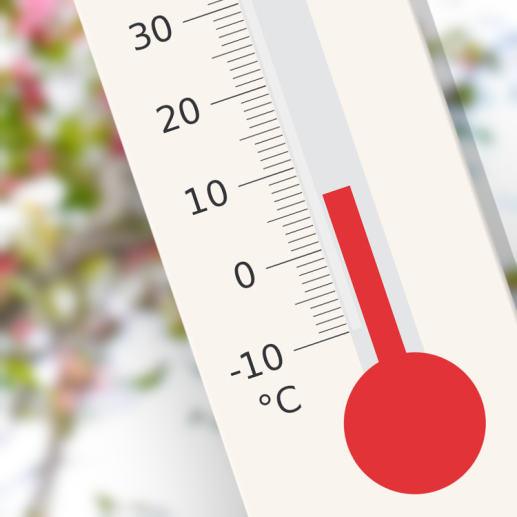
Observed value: 6; °C
